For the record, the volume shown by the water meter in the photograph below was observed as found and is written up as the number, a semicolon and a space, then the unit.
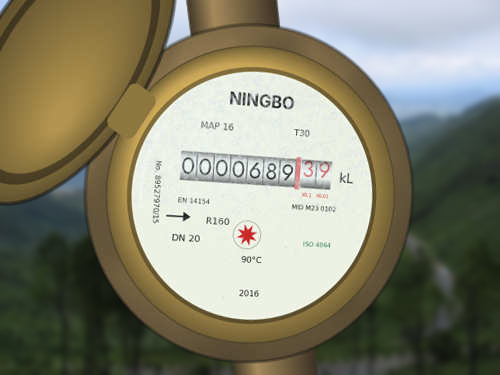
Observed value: 689.39; kL
